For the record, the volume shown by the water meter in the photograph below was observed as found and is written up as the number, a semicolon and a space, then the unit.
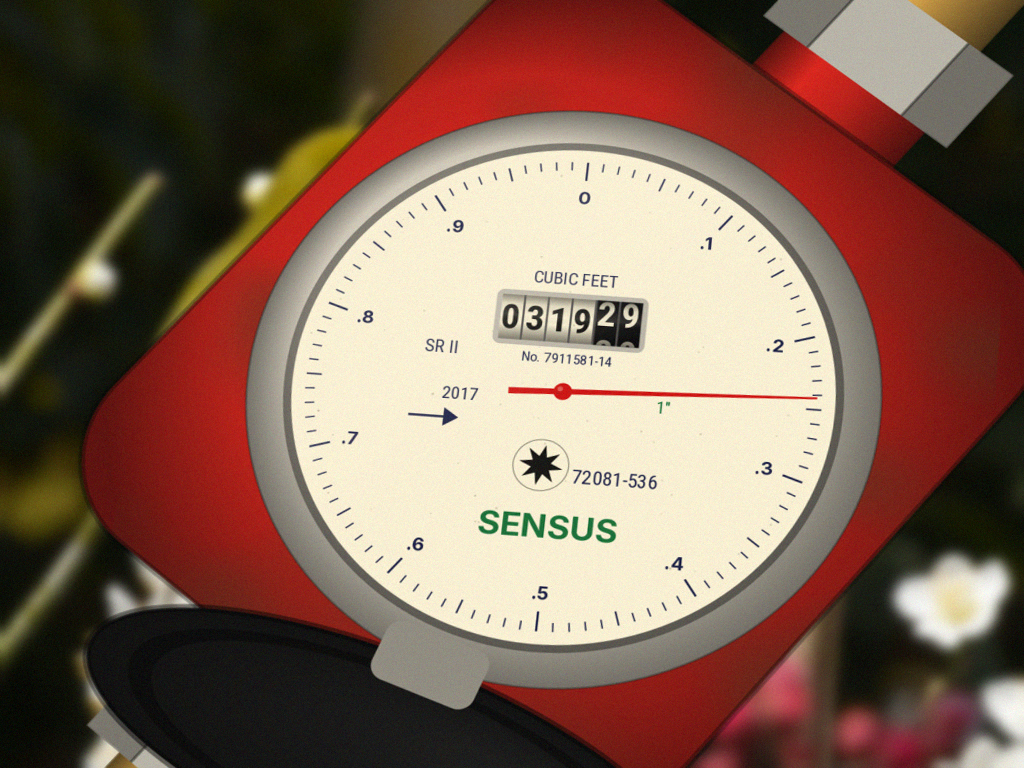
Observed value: 31929.24; ft³
